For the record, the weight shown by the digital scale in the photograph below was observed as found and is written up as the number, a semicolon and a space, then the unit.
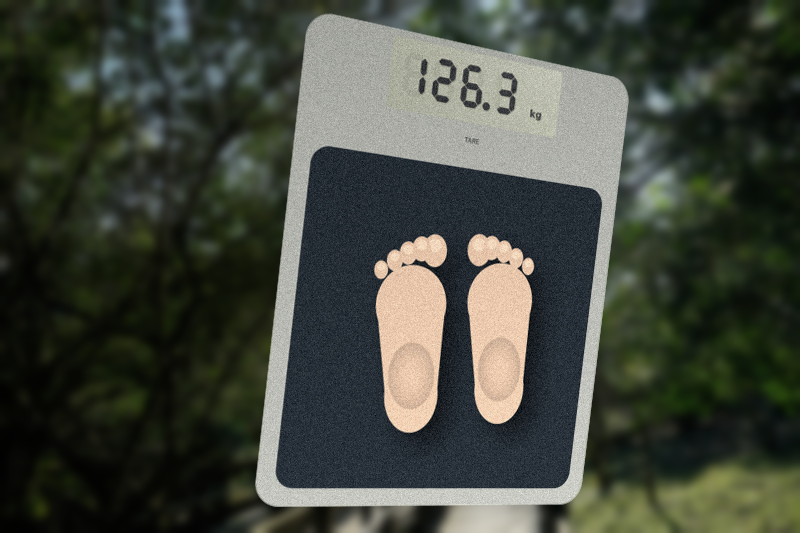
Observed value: 126.3; kg
